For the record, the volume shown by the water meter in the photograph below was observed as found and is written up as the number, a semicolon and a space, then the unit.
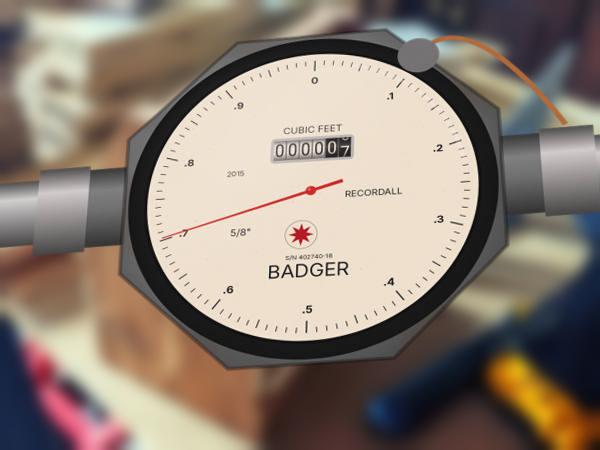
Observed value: 6.70; ft³
